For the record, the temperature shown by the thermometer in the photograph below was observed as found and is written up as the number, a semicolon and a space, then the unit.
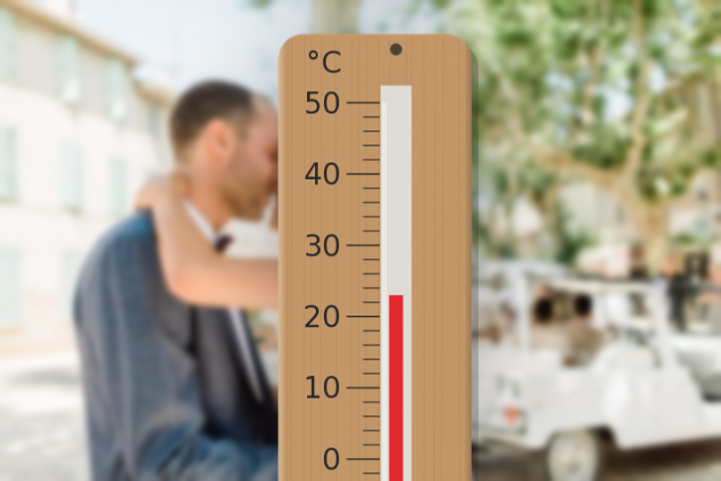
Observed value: 23; °C
